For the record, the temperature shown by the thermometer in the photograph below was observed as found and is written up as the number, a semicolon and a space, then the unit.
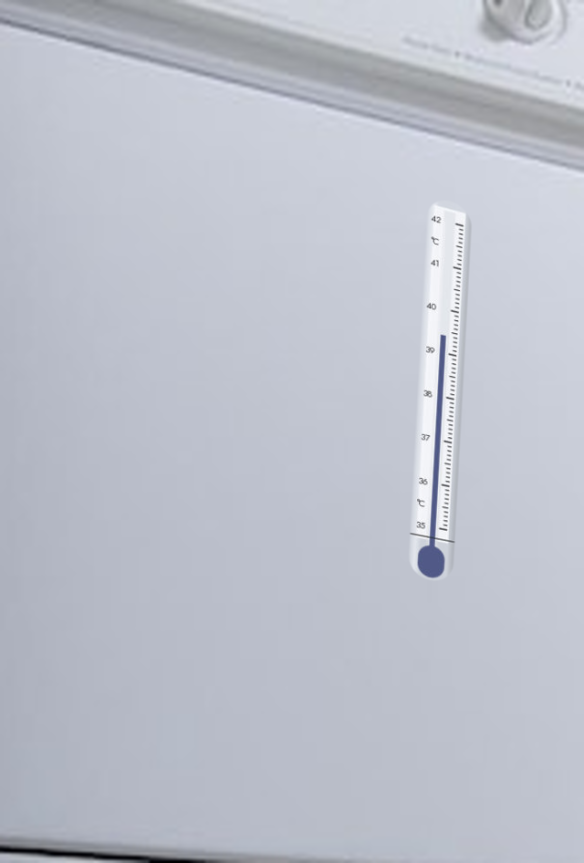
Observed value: 39.4; °C
